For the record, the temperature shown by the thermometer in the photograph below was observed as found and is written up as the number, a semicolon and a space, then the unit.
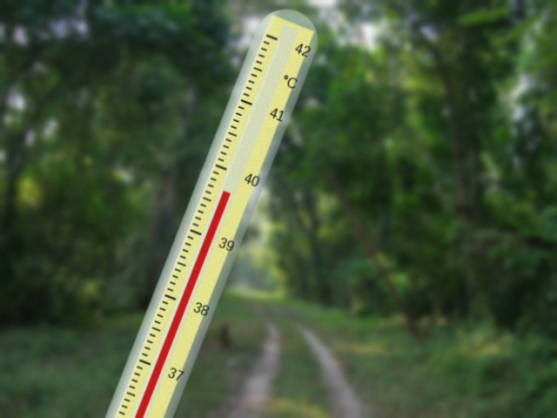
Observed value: 39.7; °C
